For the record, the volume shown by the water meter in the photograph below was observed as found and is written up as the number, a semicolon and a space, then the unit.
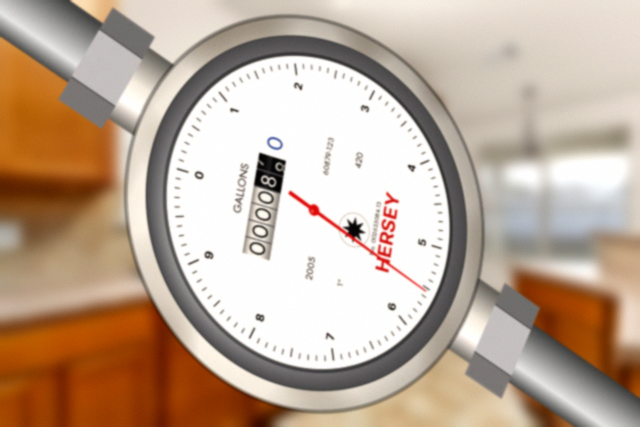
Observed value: 875.5; gal
